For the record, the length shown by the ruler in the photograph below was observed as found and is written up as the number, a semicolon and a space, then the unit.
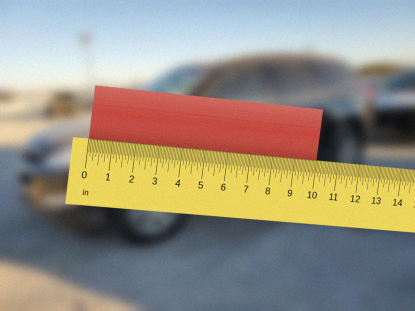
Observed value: 10; in
